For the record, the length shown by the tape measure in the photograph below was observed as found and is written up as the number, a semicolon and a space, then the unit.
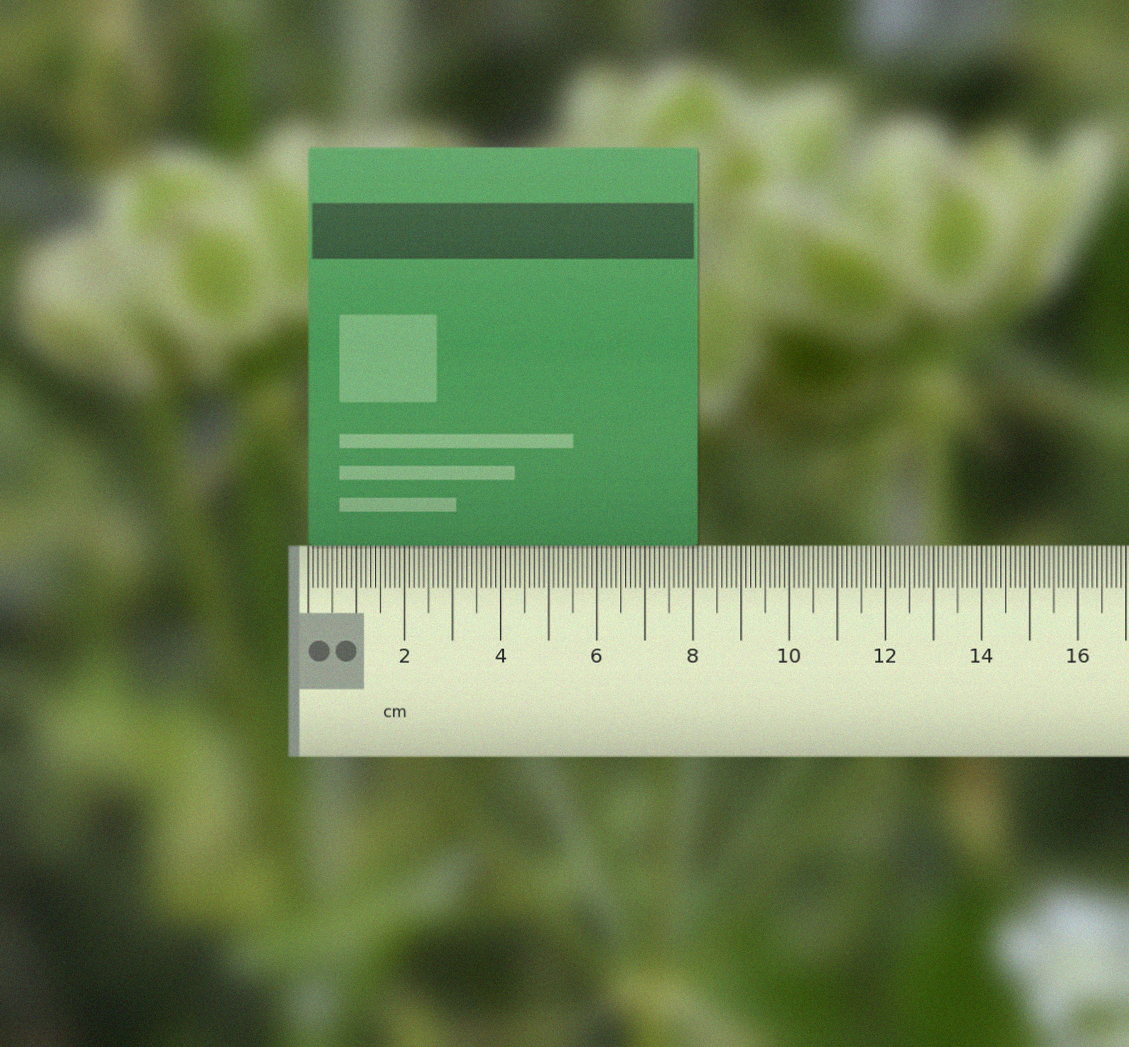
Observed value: 8.1; cm
